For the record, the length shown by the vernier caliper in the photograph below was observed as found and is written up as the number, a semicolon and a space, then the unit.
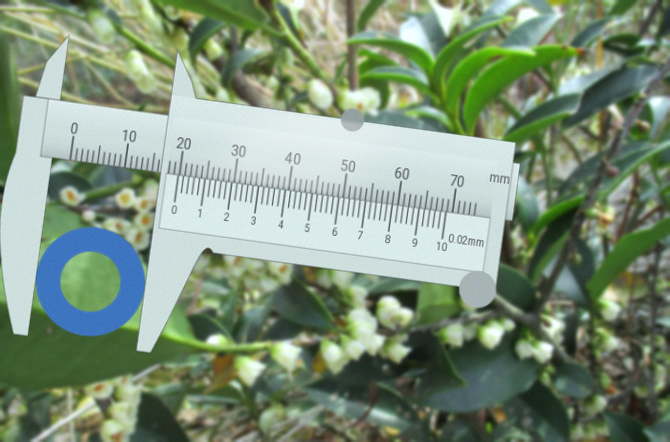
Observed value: 19.8; mm
